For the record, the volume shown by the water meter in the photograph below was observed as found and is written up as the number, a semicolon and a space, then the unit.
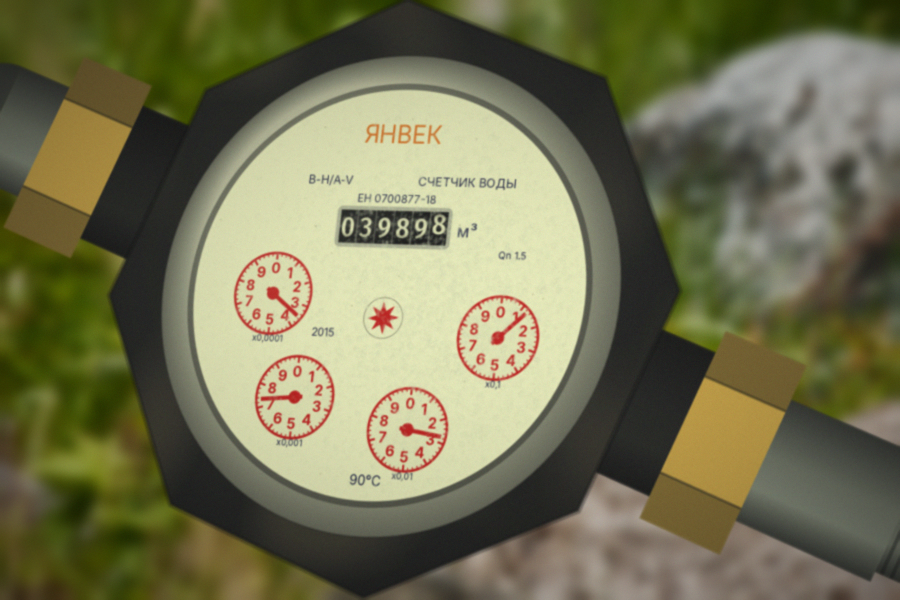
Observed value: 39898.1273; m³
